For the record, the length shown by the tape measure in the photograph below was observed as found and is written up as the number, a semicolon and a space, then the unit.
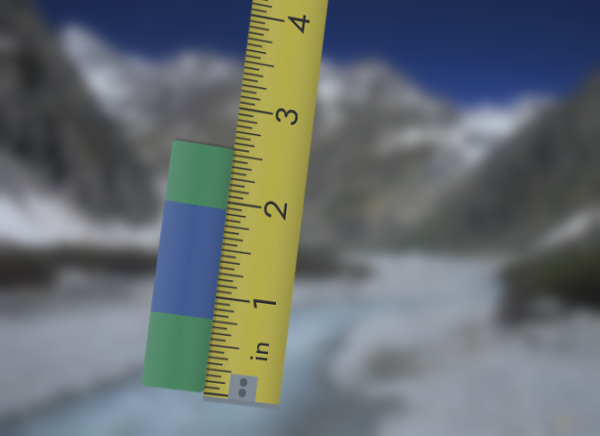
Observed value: 2.5625; in
